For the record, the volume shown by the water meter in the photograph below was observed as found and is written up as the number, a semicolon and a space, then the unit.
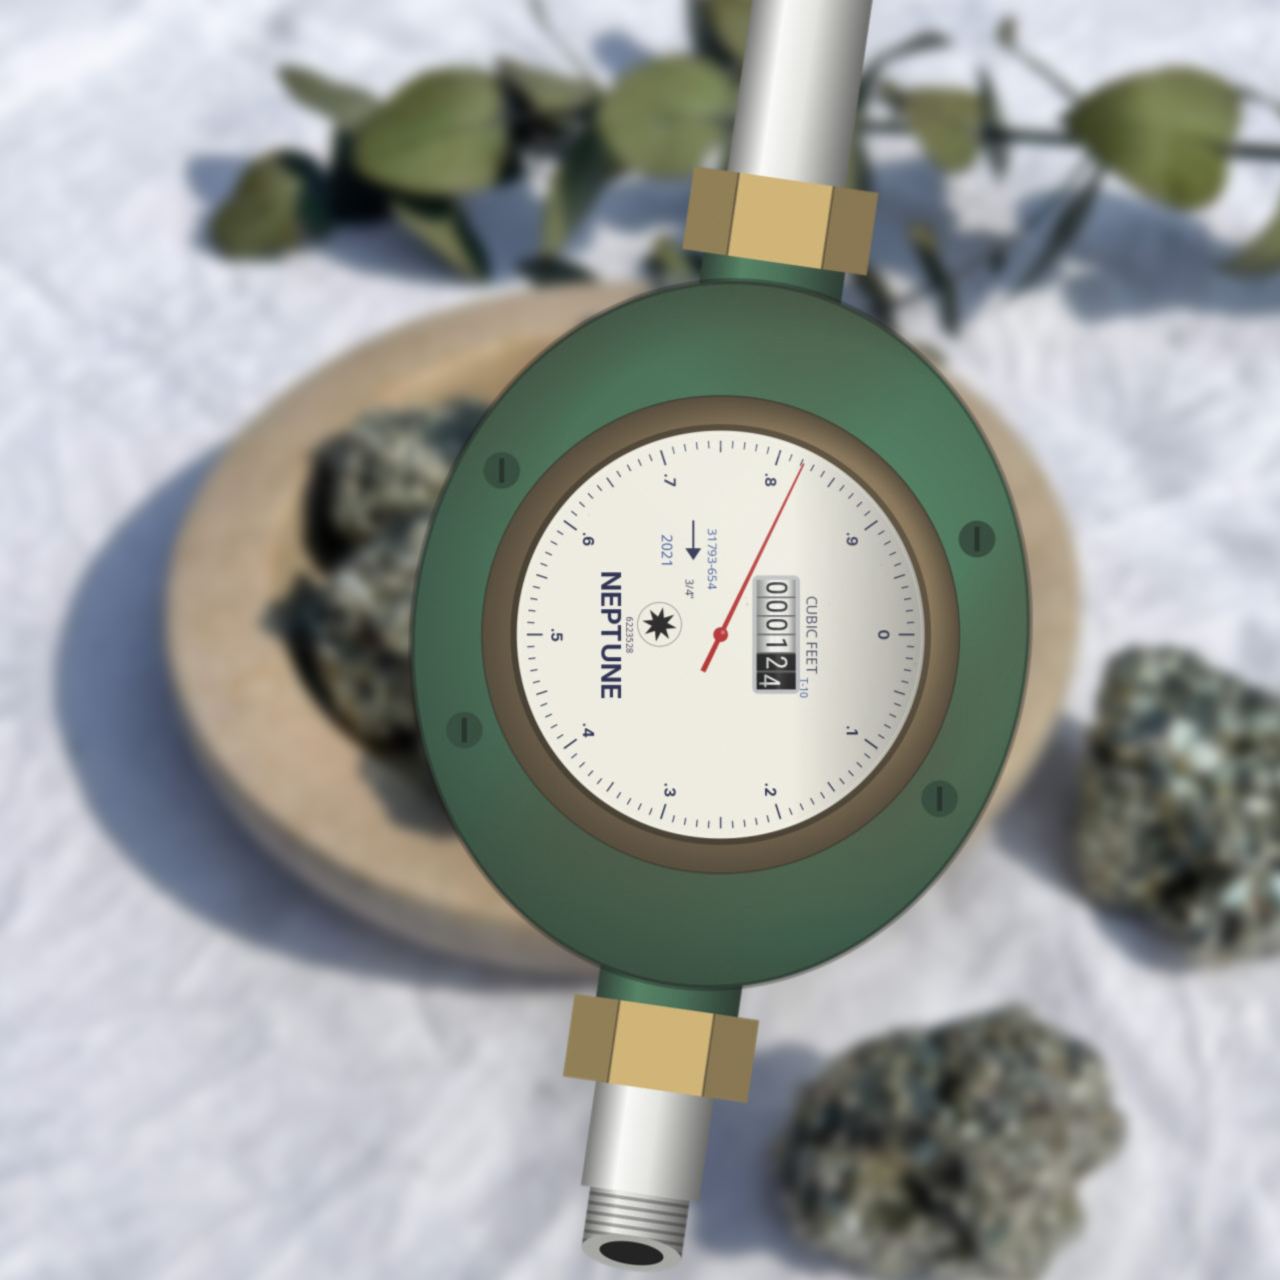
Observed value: 123.82; ft³
